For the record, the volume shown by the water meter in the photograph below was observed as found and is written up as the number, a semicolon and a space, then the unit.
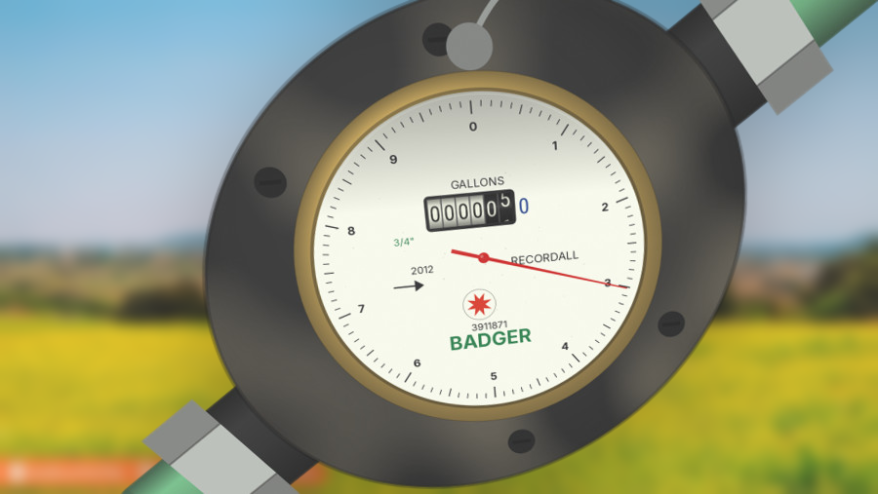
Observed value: 53.0; gal
